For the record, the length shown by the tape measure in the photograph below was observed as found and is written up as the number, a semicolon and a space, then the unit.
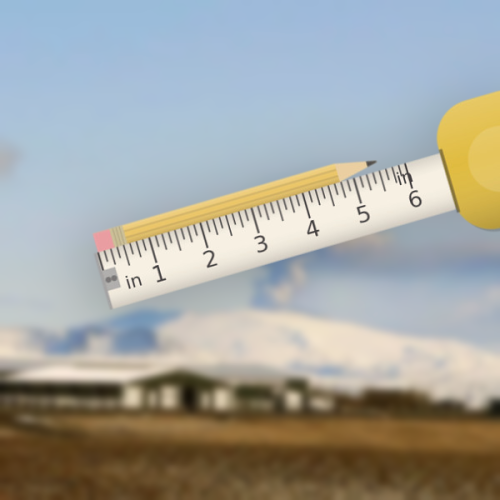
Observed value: 5.5; in
